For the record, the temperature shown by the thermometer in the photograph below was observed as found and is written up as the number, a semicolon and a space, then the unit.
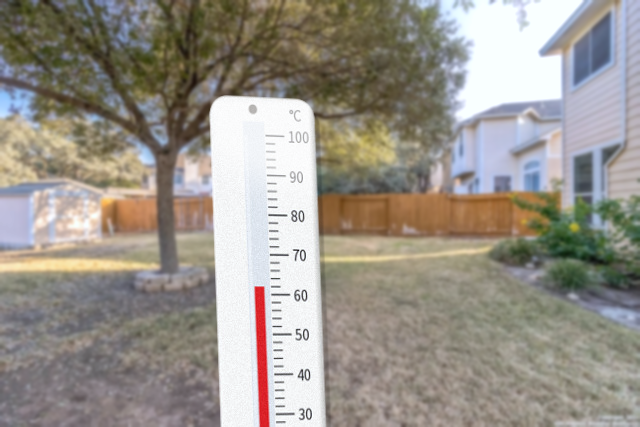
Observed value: 62; °C
